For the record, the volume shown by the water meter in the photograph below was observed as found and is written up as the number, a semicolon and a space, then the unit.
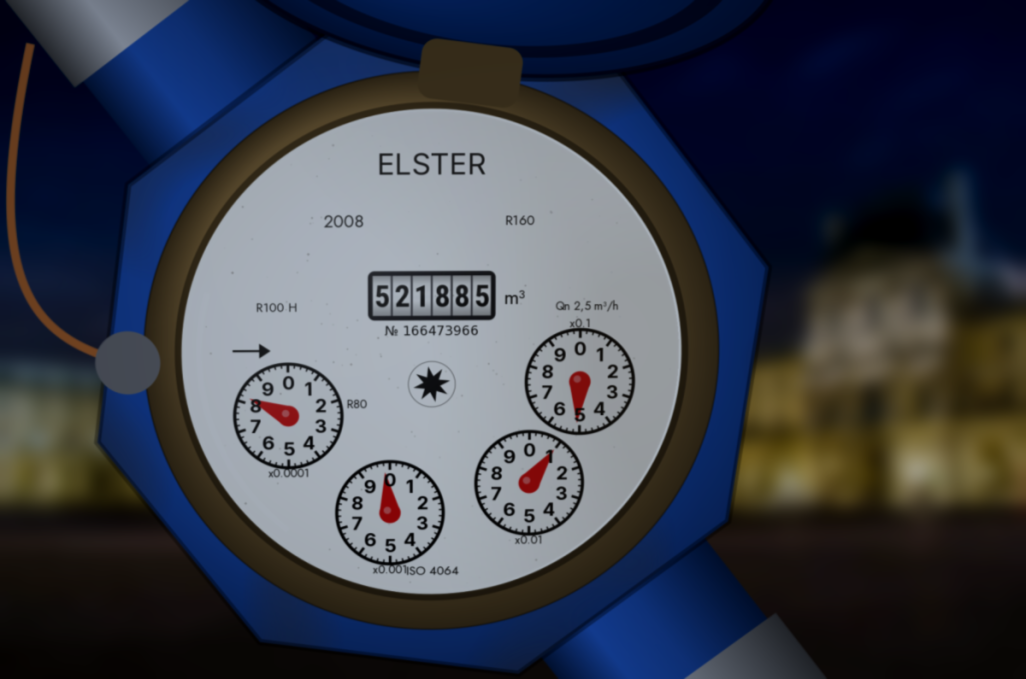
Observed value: 521885.5098; m³
